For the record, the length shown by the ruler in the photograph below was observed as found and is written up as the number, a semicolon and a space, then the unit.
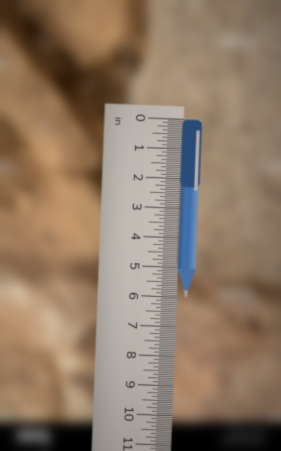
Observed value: 6; in
